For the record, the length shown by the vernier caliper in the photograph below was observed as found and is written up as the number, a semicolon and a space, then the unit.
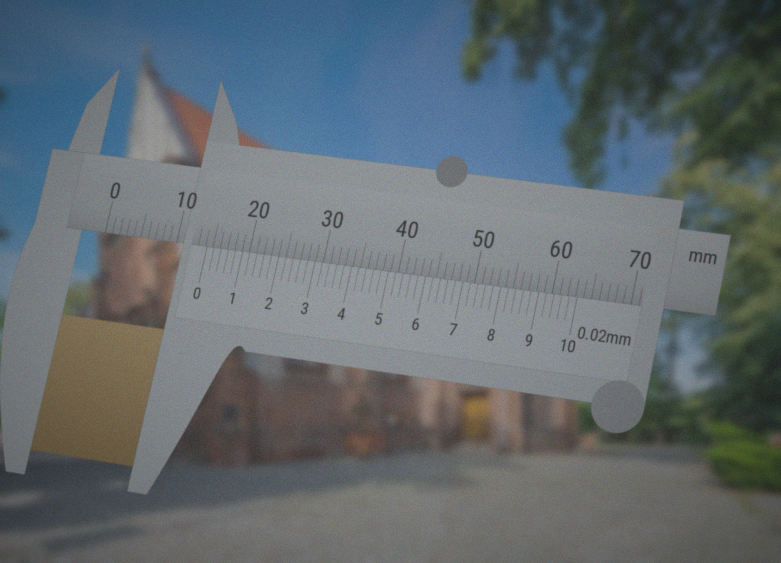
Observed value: 14.2; mm
